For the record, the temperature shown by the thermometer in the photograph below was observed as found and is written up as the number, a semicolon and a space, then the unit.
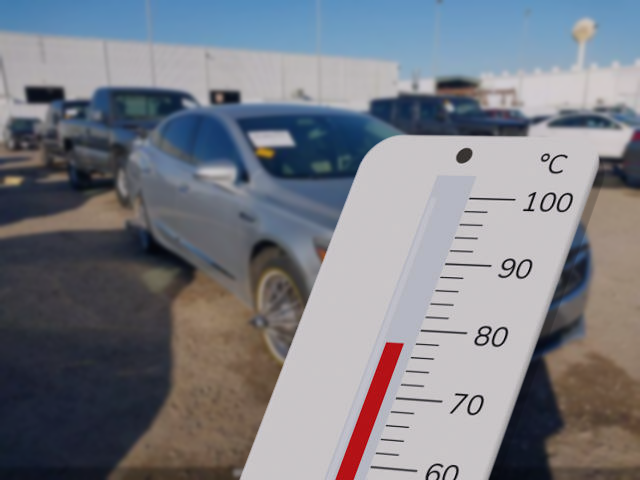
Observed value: 78; °C
